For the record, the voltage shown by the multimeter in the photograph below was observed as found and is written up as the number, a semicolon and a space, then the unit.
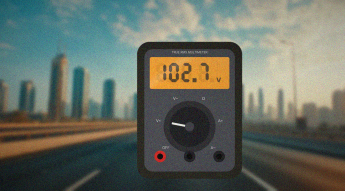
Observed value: 102.7; V
